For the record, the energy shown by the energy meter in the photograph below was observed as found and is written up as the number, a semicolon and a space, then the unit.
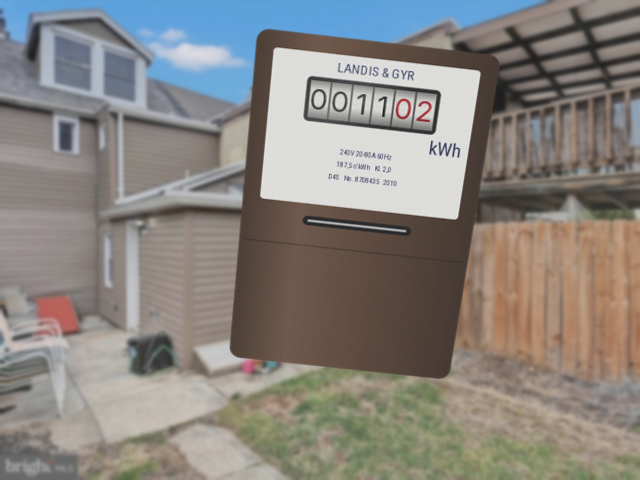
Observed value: 11.02; kWh
